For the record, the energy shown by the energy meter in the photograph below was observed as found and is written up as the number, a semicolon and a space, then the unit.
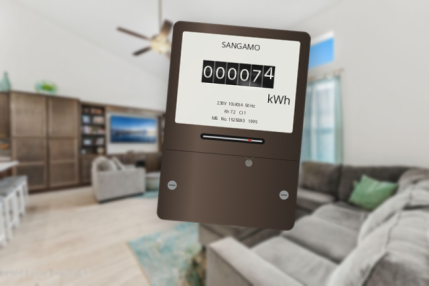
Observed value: 74; kWh
